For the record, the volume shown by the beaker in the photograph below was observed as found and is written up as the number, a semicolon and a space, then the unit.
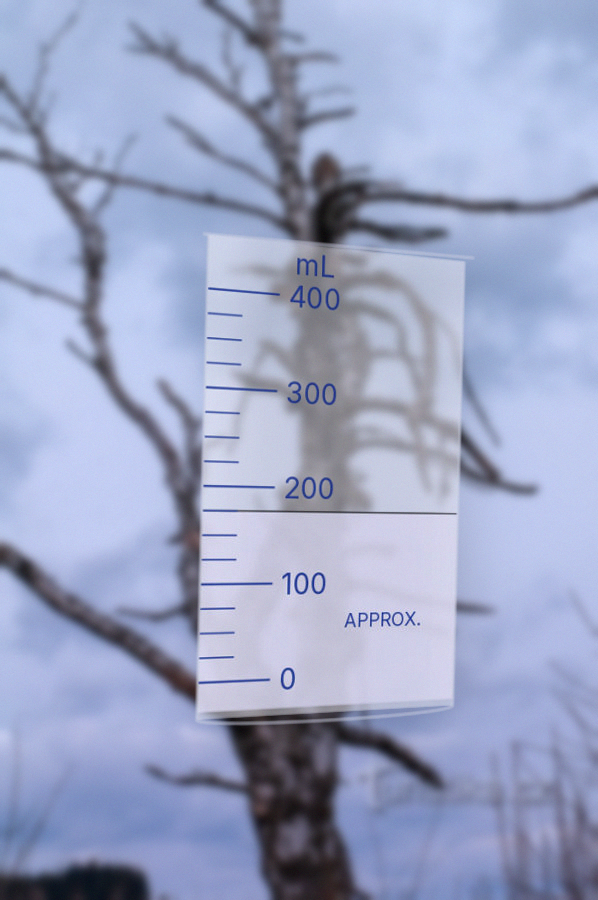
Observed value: 175; mL
